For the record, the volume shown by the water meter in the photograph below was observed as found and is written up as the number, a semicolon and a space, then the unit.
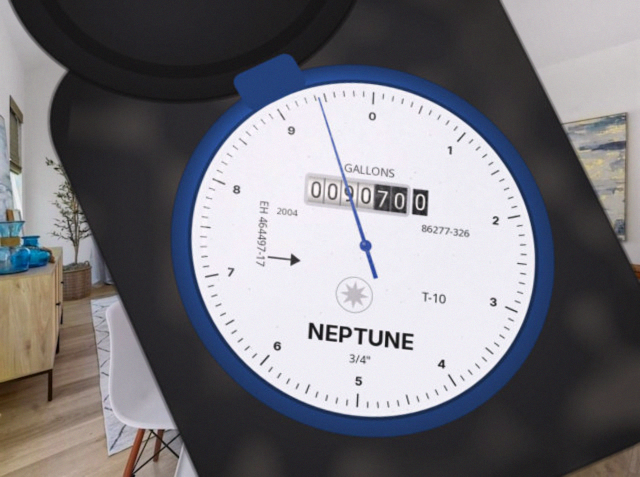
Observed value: 90699.4; gal
